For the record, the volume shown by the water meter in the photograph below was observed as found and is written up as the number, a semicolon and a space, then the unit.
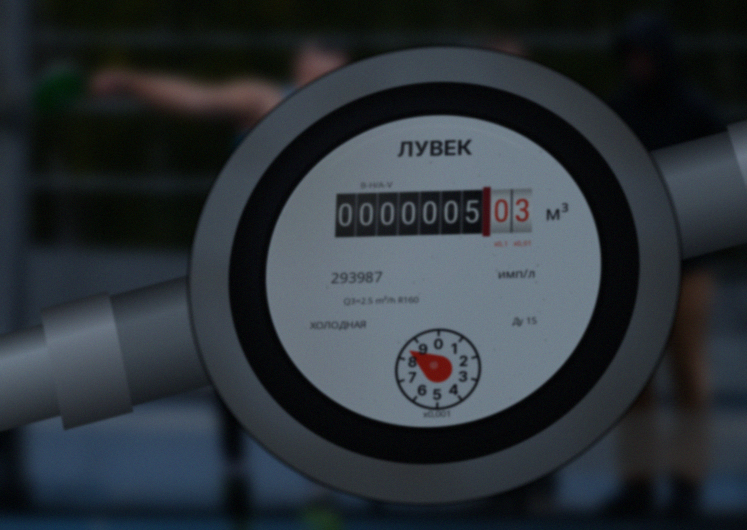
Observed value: 5.038; m³
